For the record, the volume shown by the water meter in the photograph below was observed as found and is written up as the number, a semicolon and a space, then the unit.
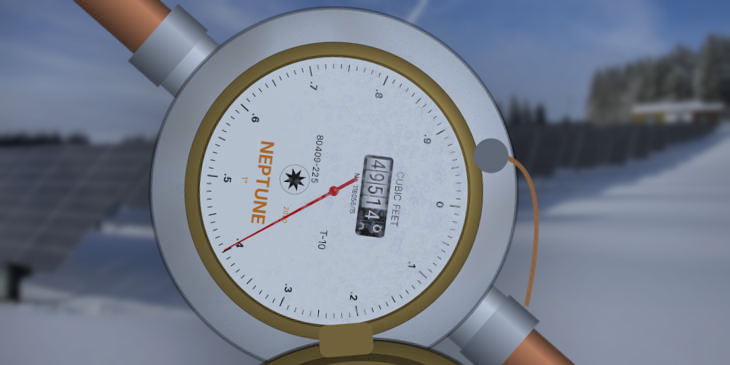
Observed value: 495148.40; ft³
